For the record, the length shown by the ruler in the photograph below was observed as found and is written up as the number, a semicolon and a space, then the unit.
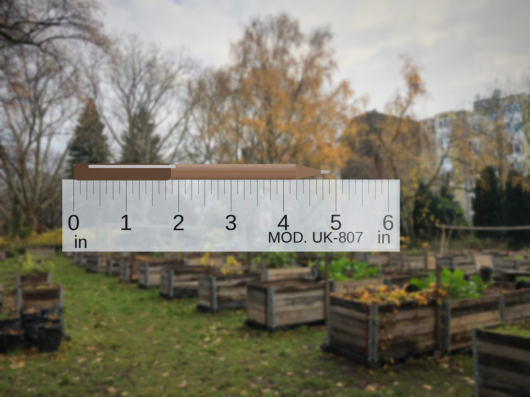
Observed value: 4.875; in
